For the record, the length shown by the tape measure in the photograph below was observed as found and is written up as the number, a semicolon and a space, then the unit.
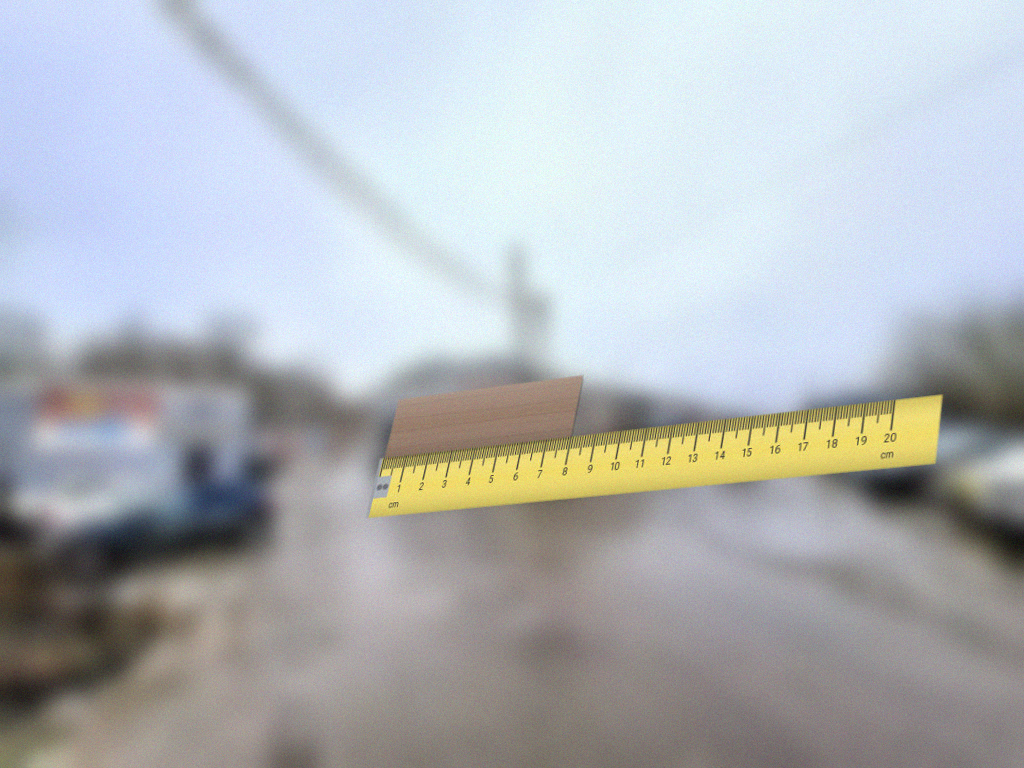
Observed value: 8; cm
